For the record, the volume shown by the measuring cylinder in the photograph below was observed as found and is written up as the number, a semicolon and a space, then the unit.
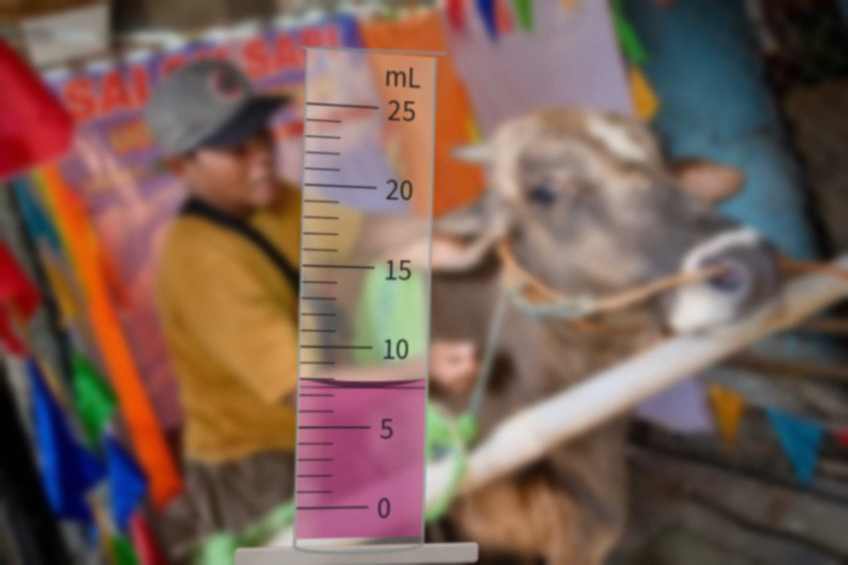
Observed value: 7.5; mL
